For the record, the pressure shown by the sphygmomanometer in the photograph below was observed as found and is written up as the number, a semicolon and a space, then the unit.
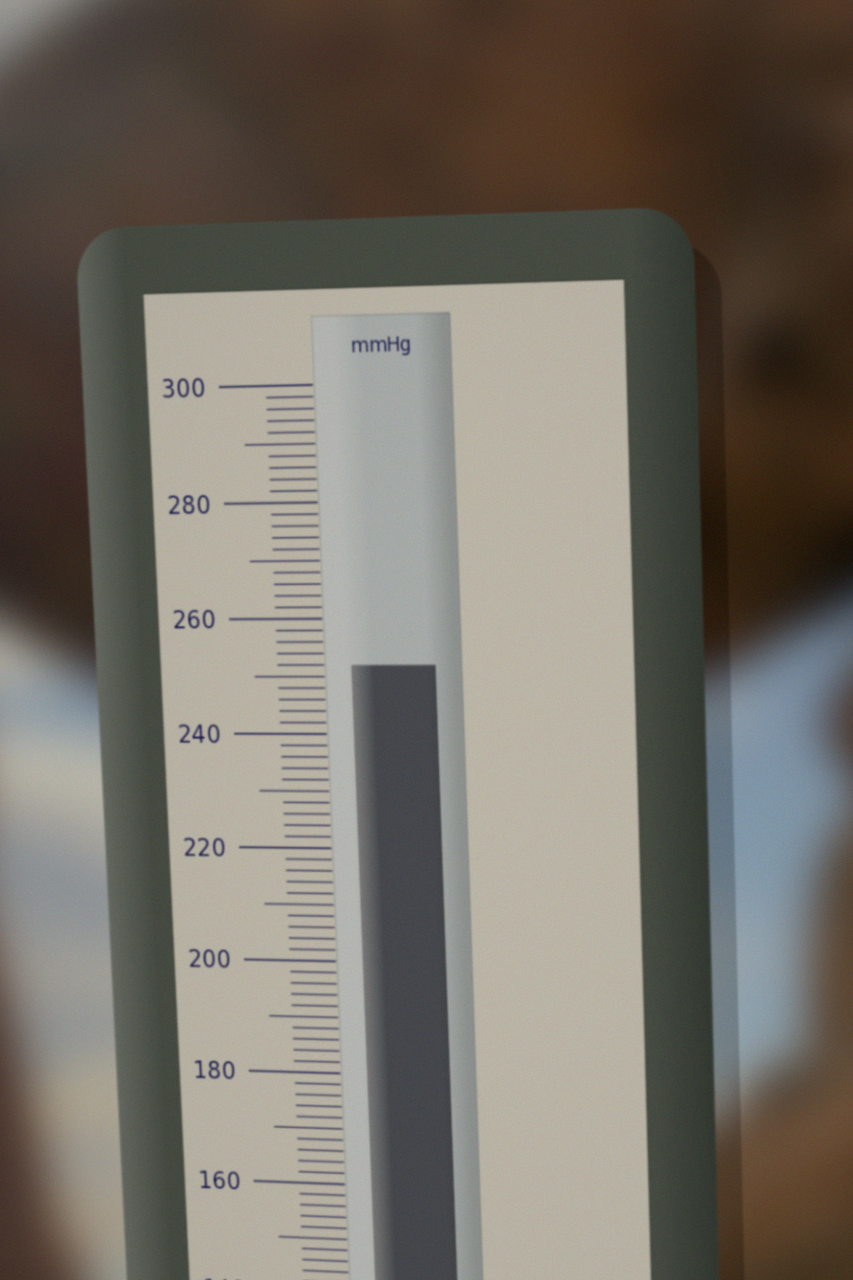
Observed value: 252; mmHg
